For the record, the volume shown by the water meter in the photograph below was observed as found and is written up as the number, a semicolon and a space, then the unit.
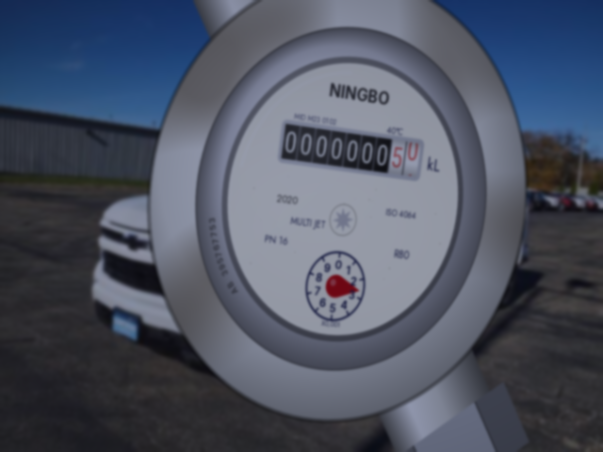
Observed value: 0.502; kL
